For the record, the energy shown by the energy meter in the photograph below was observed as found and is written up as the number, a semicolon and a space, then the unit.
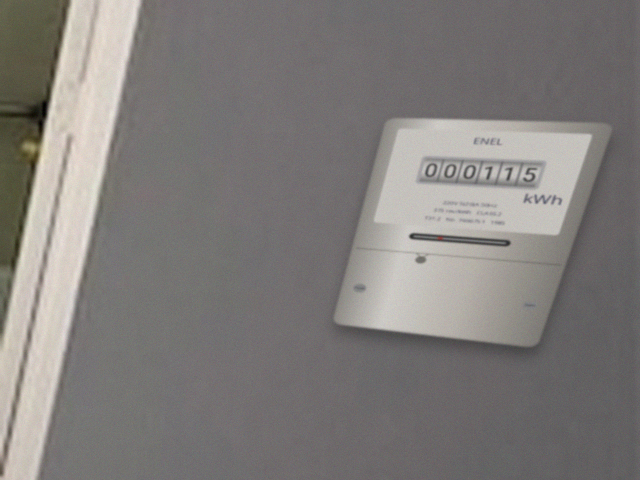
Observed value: 115; kWh
